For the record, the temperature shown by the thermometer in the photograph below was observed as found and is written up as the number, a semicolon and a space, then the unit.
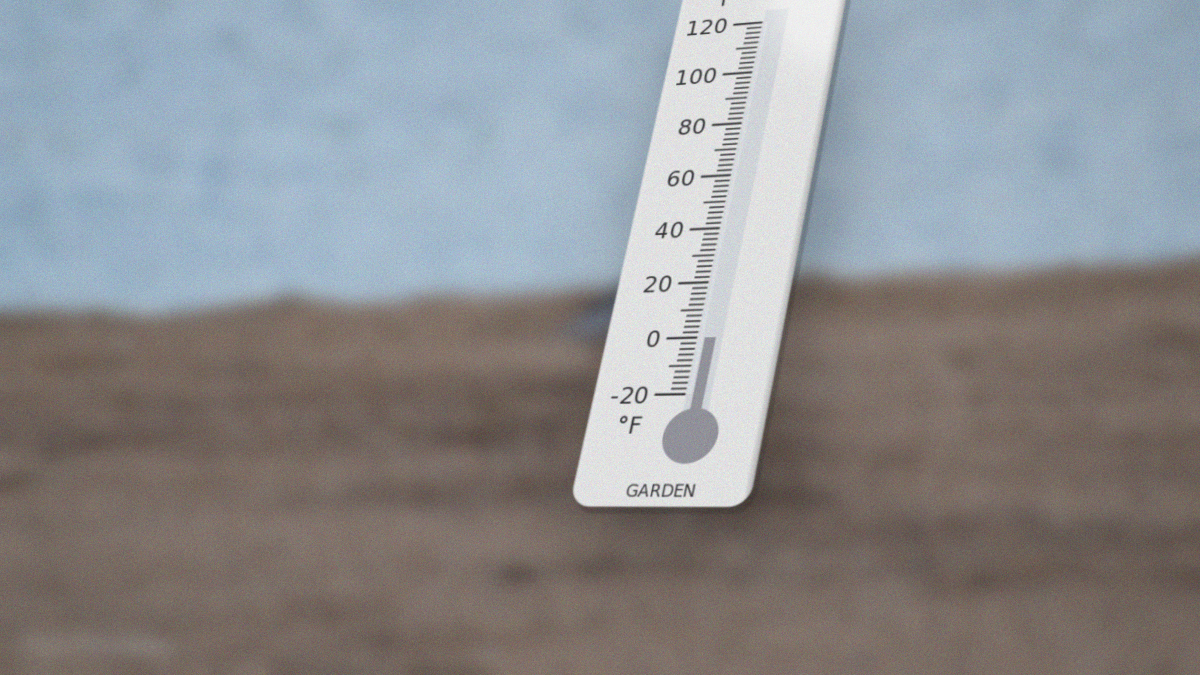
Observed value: 0; °F
